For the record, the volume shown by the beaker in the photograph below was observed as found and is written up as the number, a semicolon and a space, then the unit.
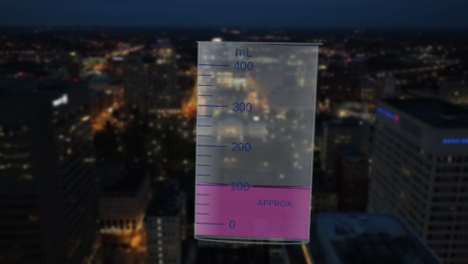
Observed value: 100; mL
